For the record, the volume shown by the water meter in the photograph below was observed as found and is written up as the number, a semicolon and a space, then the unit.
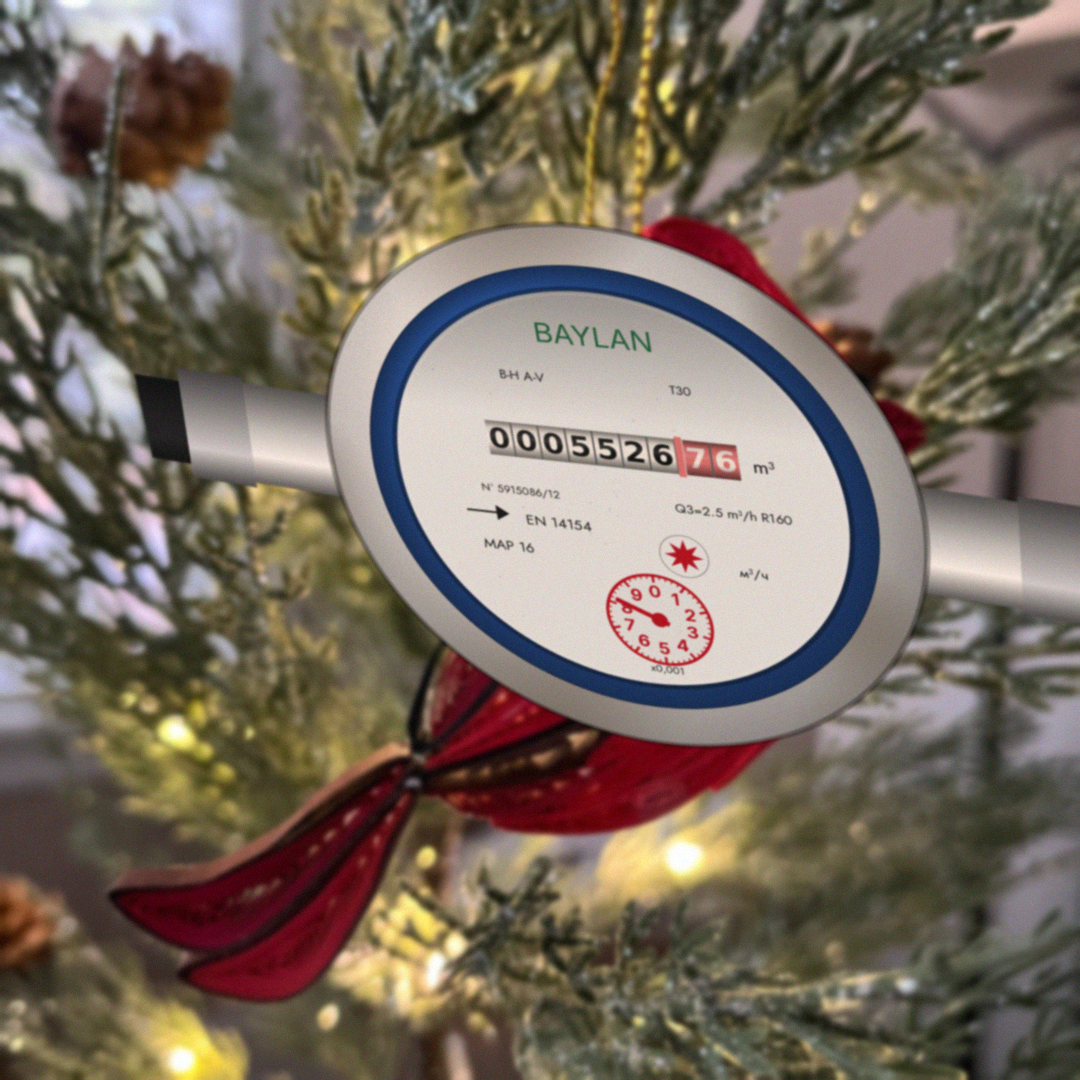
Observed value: 5526.768; m³
